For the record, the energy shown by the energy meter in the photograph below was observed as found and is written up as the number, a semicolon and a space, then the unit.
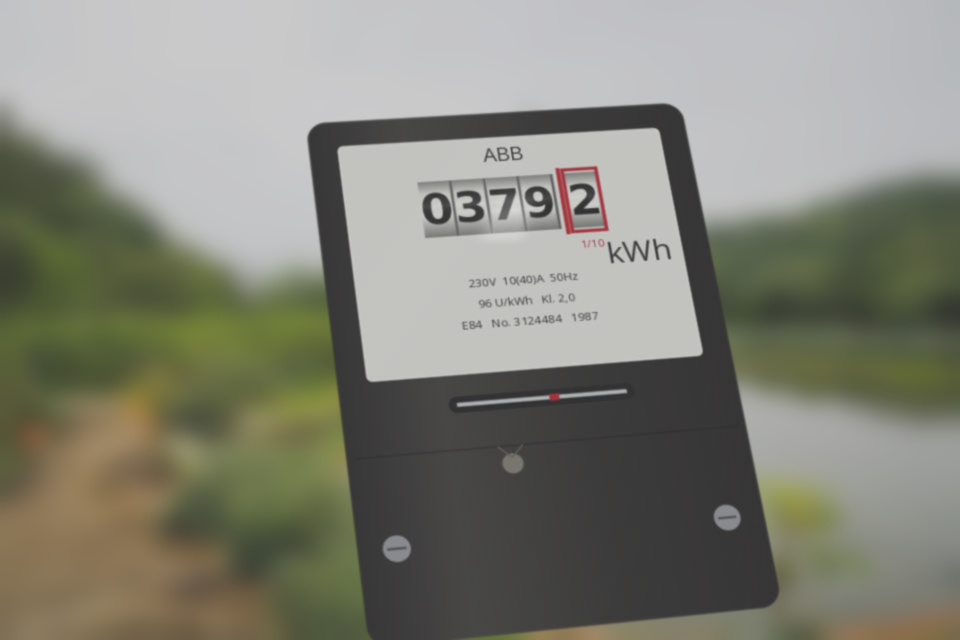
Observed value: 379.2; kWh
